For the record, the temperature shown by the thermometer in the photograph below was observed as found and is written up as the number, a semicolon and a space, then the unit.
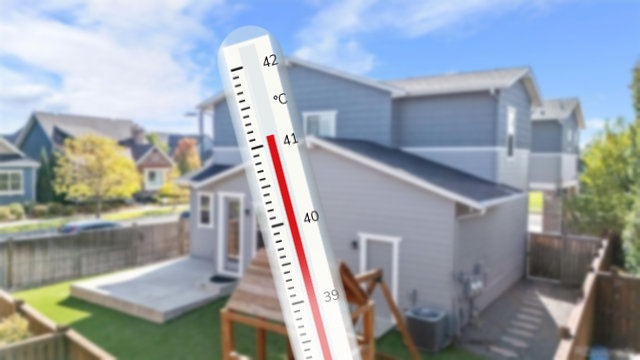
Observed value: 41.1; °C
